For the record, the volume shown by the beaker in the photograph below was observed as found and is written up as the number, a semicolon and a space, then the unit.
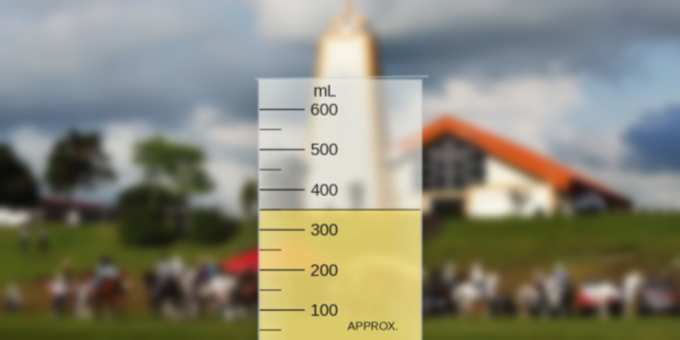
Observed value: 350; mL
